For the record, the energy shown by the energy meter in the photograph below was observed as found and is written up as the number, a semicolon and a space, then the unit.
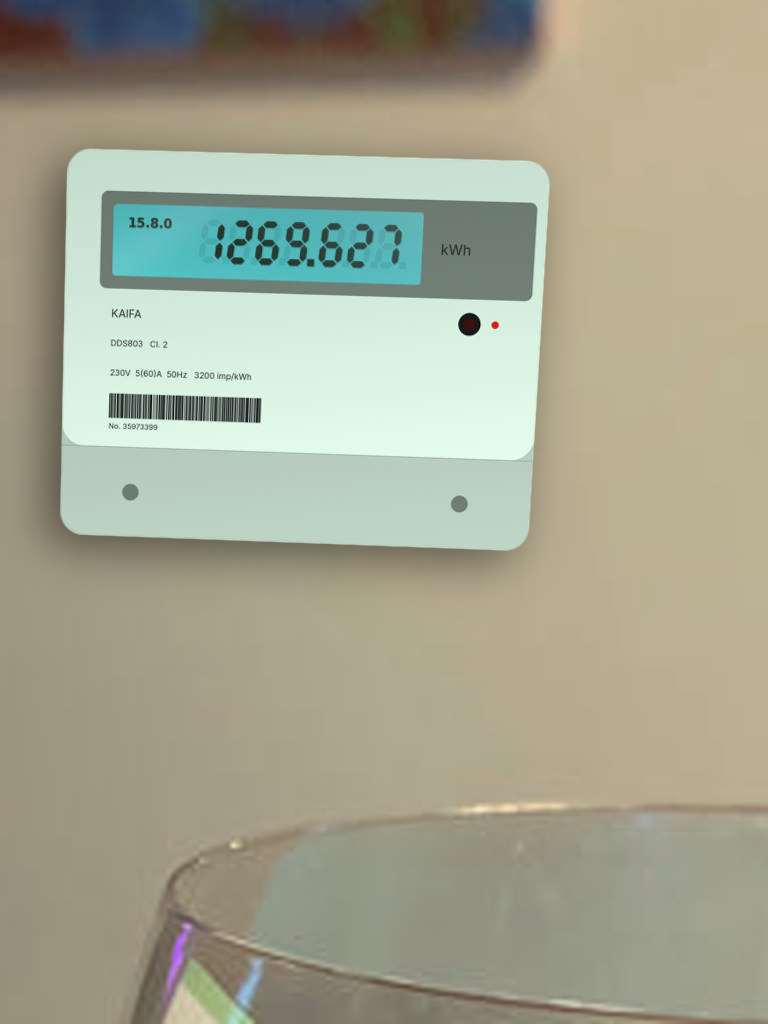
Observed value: 1269.627; kWh
